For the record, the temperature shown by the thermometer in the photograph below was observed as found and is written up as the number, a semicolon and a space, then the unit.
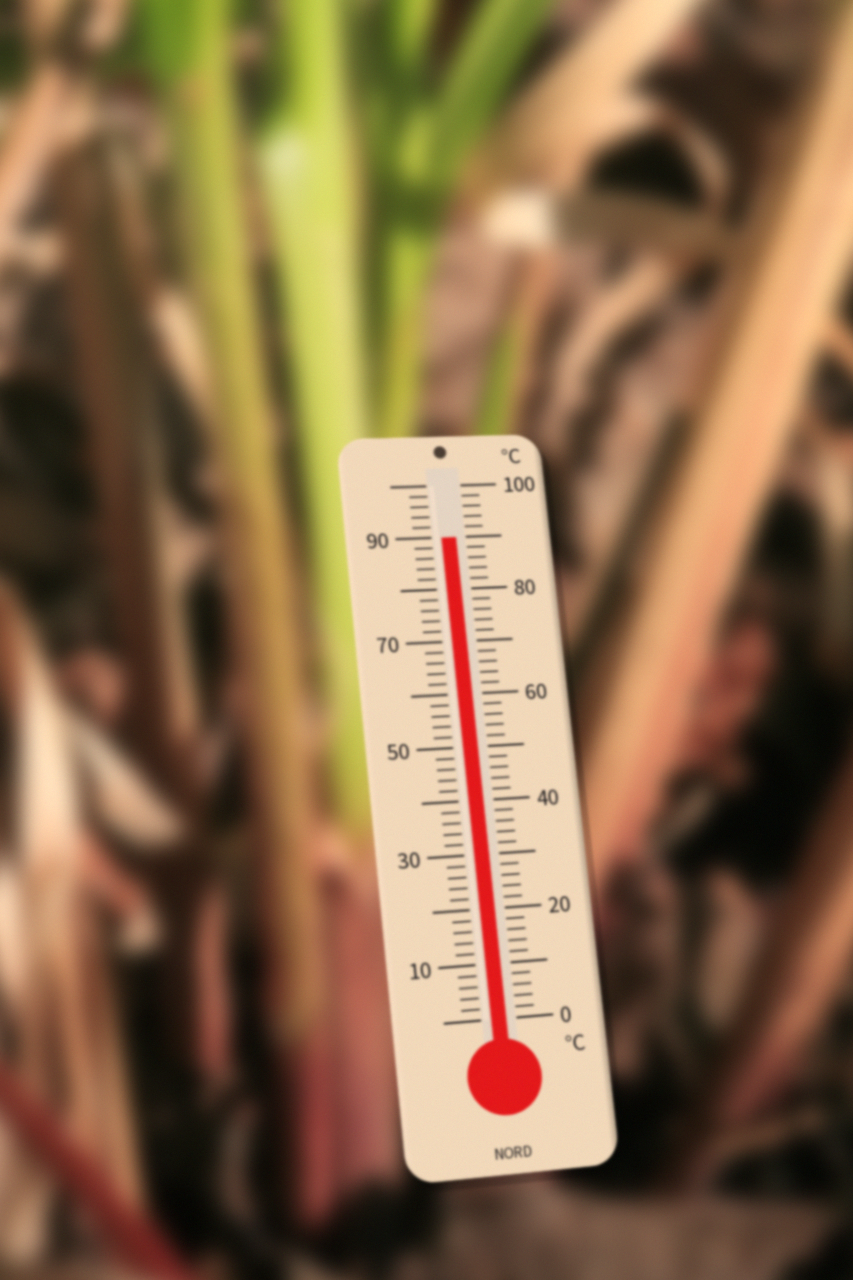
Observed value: 90; °C
